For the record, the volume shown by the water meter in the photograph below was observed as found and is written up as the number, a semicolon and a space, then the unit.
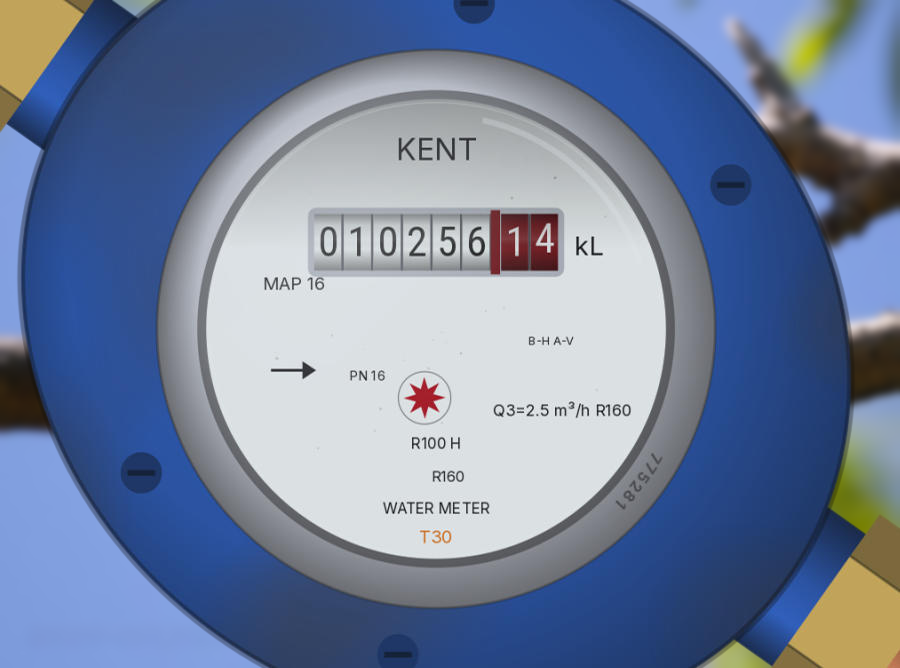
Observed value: 10256.14; kL
